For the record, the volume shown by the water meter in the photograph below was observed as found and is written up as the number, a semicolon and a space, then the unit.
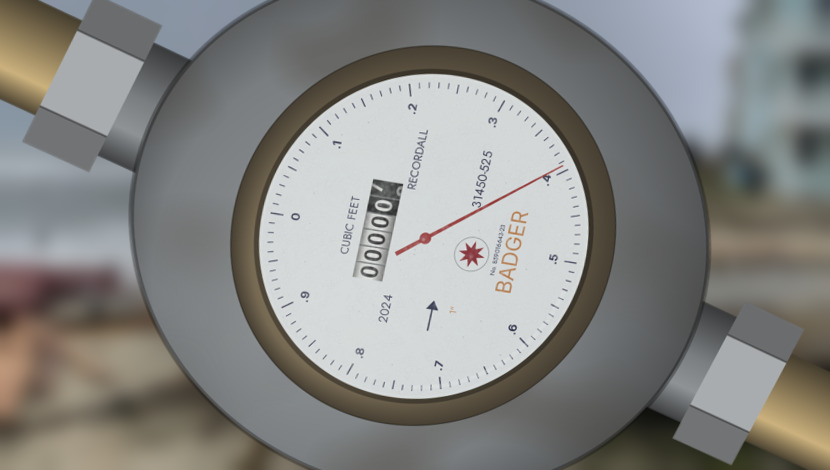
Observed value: 7.39; ft³
